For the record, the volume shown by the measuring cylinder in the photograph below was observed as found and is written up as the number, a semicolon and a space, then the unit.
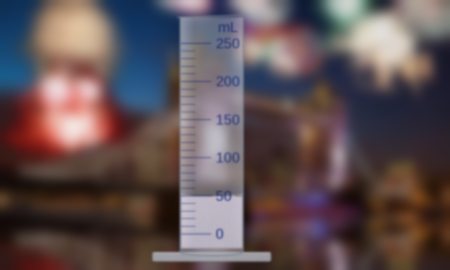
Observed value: 50; mL
